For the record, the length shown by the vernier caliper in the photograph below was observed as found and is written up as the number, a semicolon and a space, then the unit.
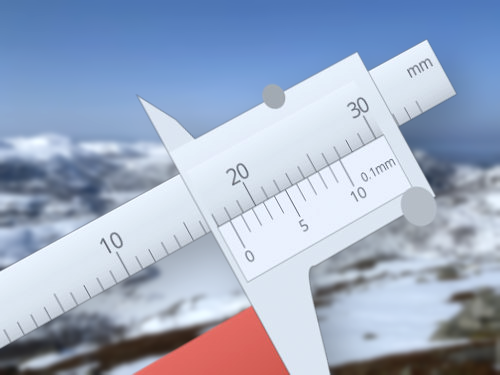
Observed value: 17.9; mm
